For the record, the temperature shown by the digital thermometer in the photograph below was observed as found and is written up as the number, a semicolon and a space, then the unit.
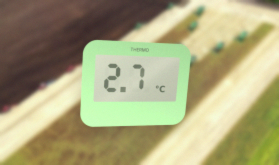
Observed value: 2.7; °C
